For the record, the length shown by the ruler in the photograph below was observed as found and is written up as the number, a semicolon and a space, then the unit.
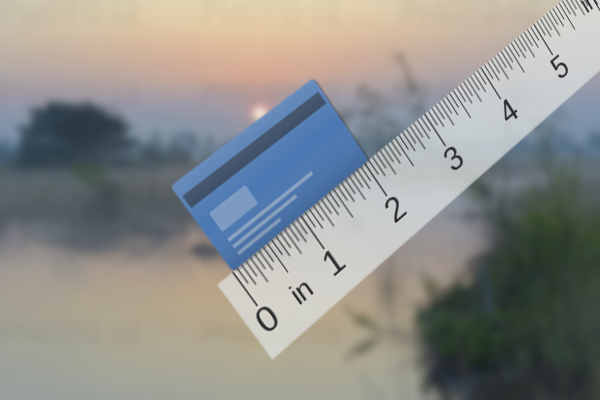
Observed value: 2.0625; in
